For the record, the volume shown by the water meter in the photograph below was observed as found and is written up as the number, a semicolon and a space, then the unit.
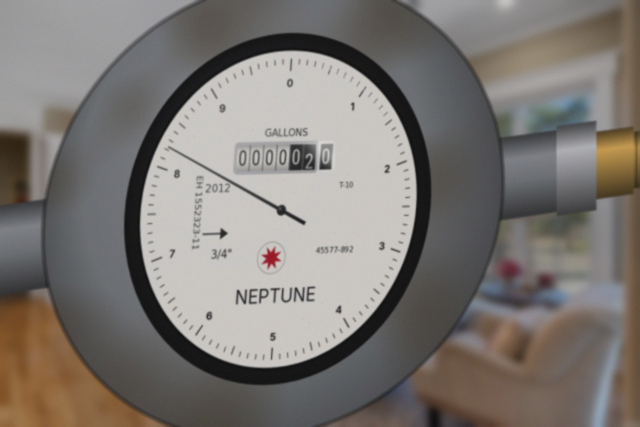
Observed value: 18.2; gal
